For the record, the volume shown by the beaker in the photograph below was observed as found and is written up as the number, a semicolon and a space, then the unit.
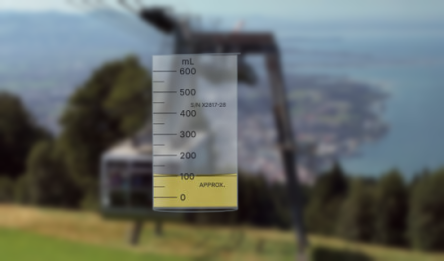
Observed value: 100; mL
